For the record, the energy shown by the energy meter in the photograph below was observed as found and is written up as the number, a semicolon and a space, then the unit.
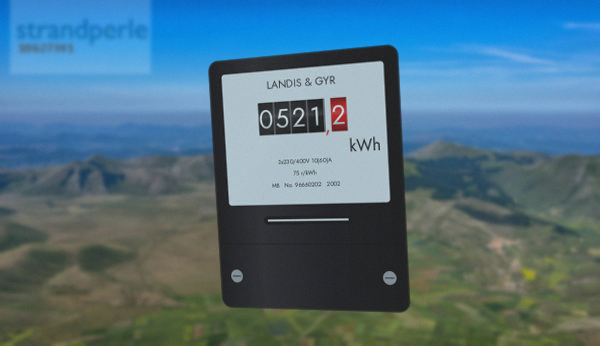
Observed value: 521.2; kWh
